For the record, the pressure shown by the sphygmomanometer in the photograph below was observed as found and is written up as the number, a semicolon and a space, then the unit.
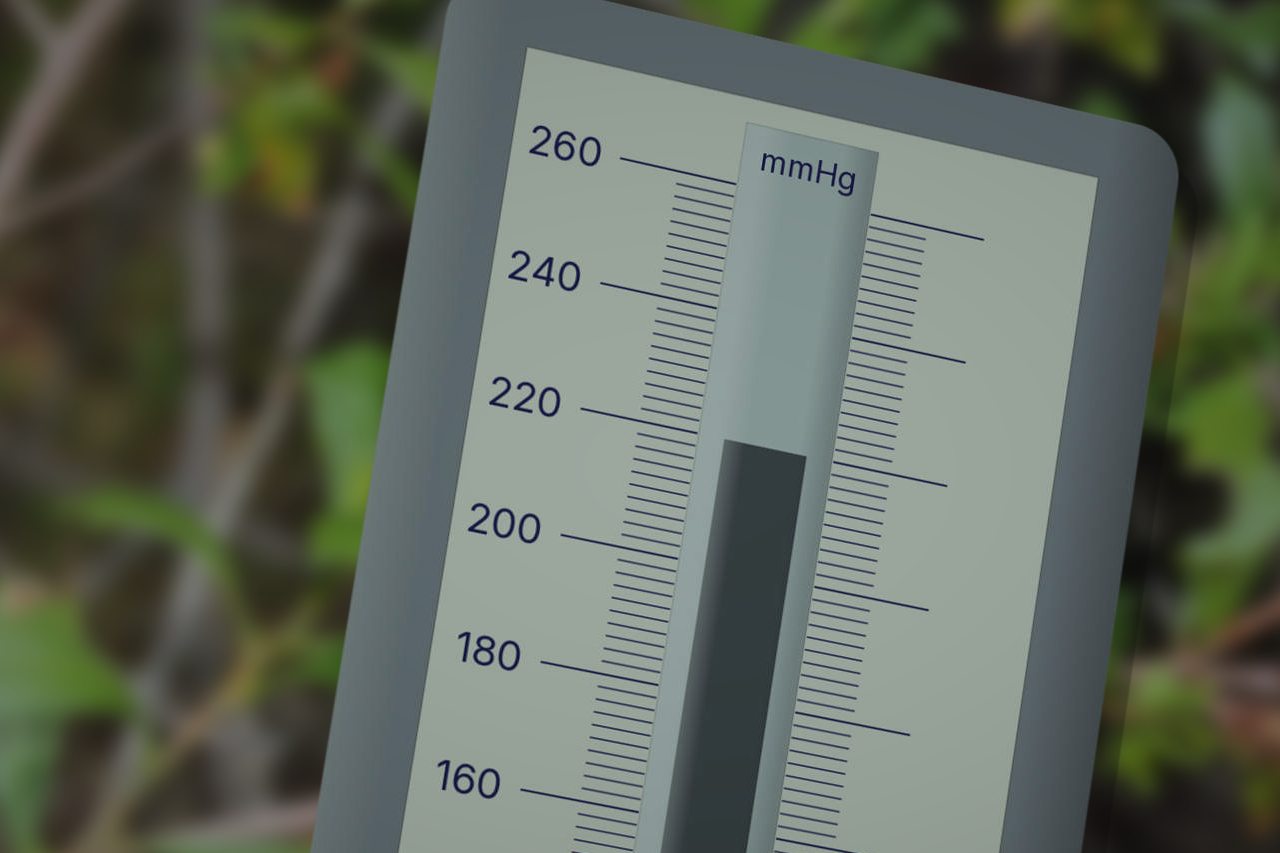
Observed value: 220; mmHg
